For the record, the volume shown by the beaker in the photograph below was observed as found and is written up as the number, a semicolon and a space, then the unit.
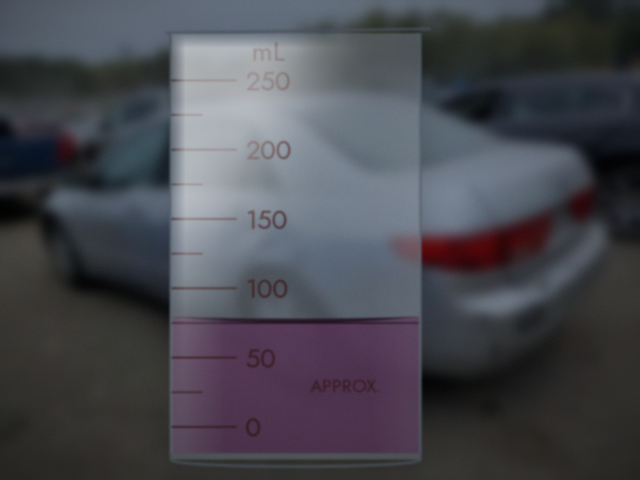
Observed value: 75; mL
